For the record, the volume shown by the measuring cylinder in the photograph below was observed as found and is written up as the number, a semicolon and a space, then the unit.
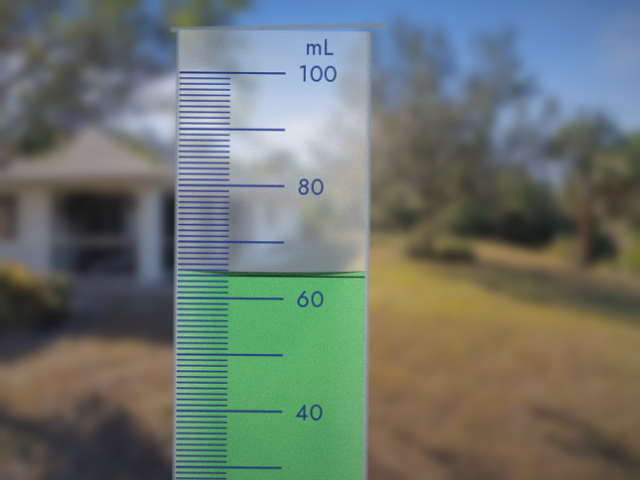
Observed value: 64; mL
